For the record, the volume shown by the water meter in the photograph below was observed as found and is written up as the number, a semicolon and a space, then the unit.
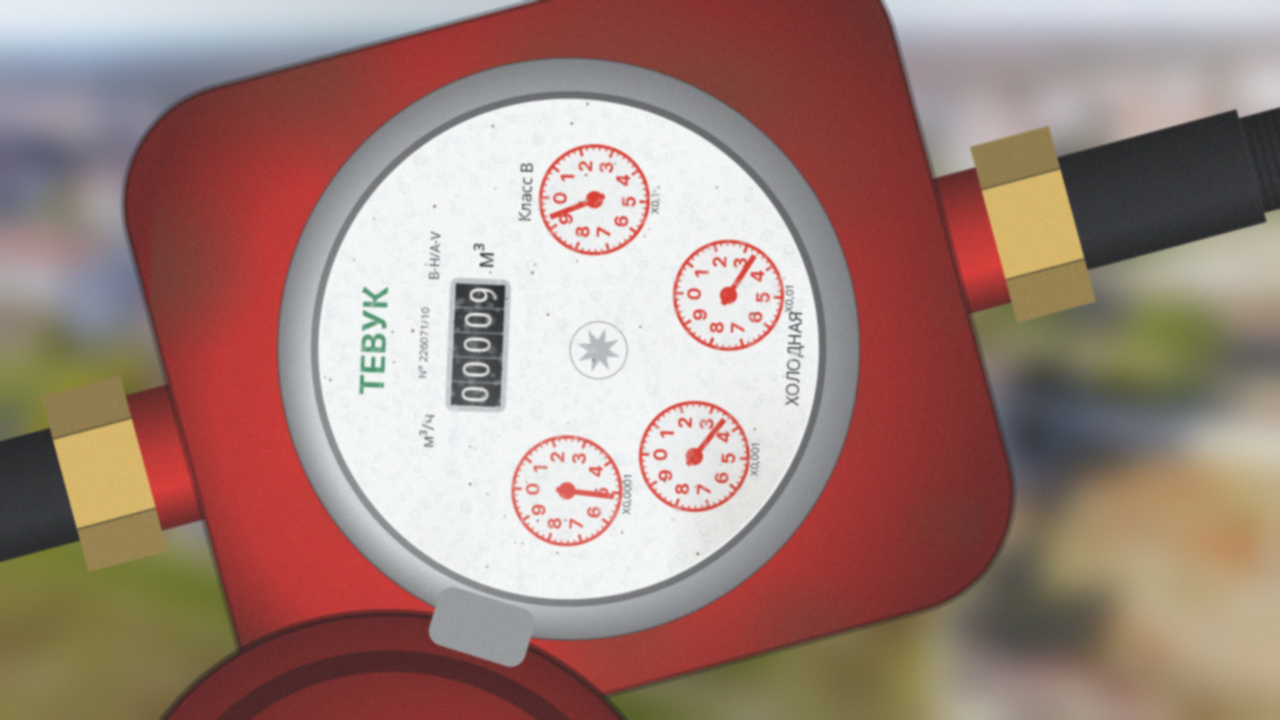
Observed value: 8.9335; m³
